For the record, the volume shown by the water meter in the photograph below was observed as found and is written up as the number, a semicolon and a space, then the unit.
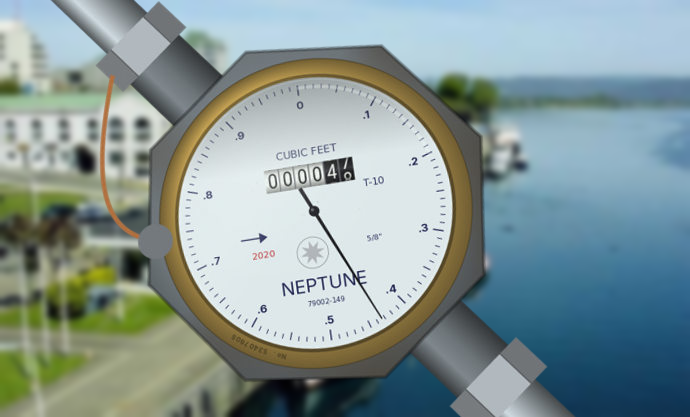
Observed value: 47.43; ft³
